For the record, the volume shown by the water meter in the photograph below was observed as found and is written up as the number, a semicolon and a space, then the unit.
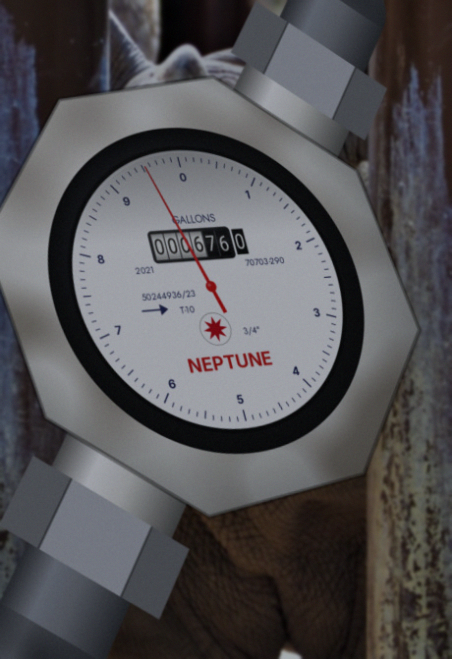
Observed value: 6759.5; gal
